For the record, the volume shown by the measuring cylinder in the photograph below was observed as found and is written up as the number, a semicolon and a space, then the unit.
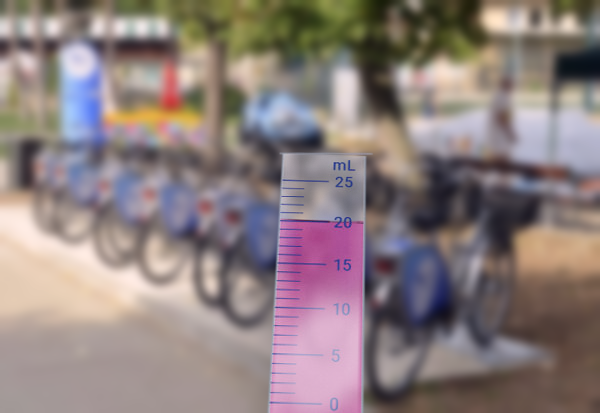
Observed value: 20; mL
